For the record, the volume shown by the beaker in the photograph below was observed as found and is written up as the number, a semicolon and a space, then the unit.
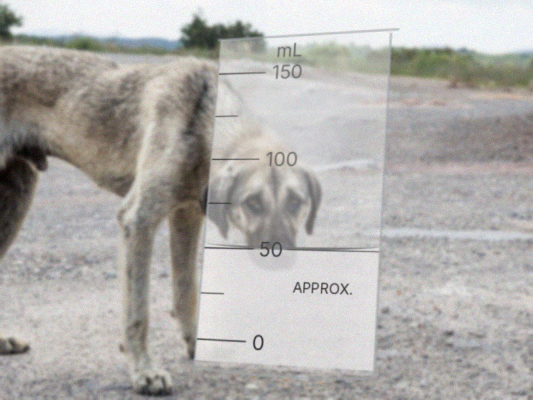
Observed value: 50; mL
